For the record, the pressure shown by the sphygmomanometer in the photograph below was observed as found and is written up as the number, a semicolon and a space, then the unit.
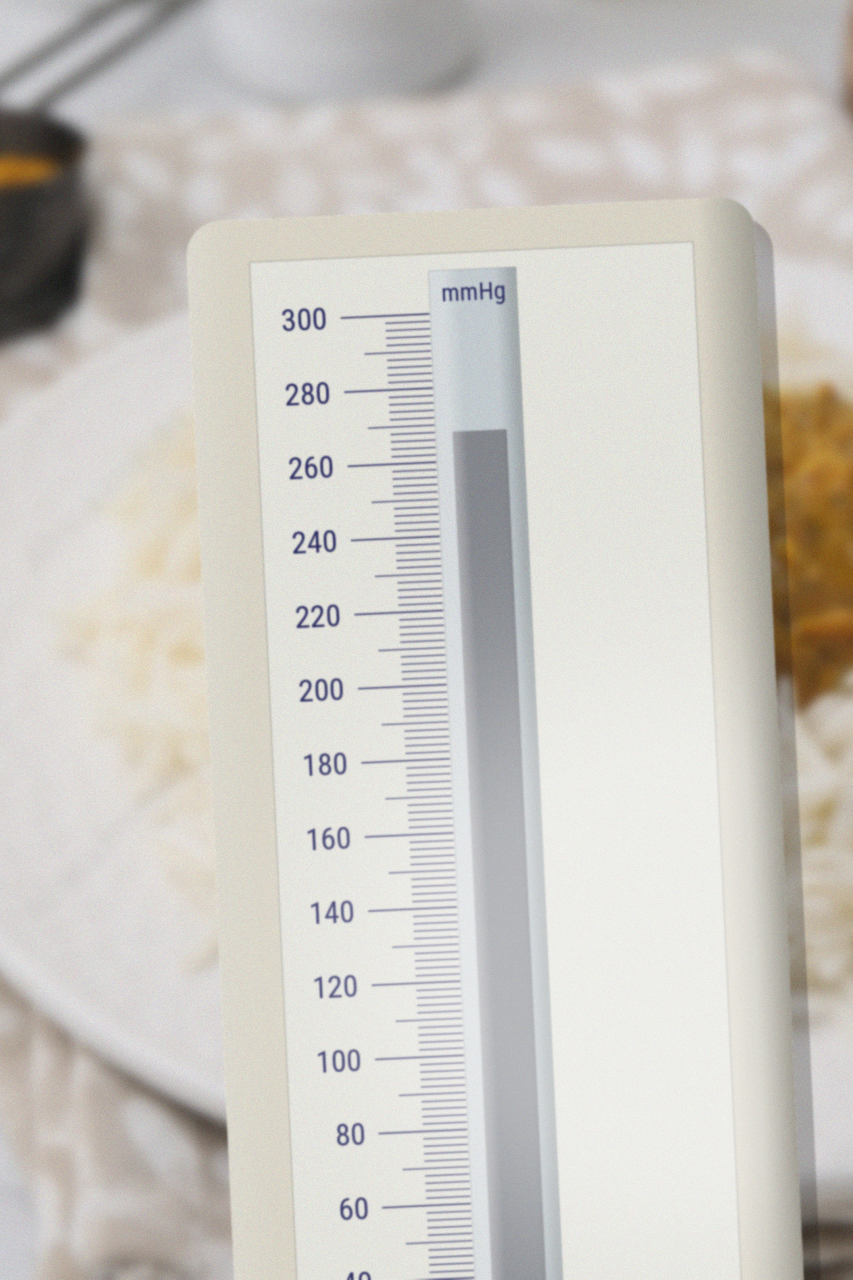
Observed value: 268; mmHg
